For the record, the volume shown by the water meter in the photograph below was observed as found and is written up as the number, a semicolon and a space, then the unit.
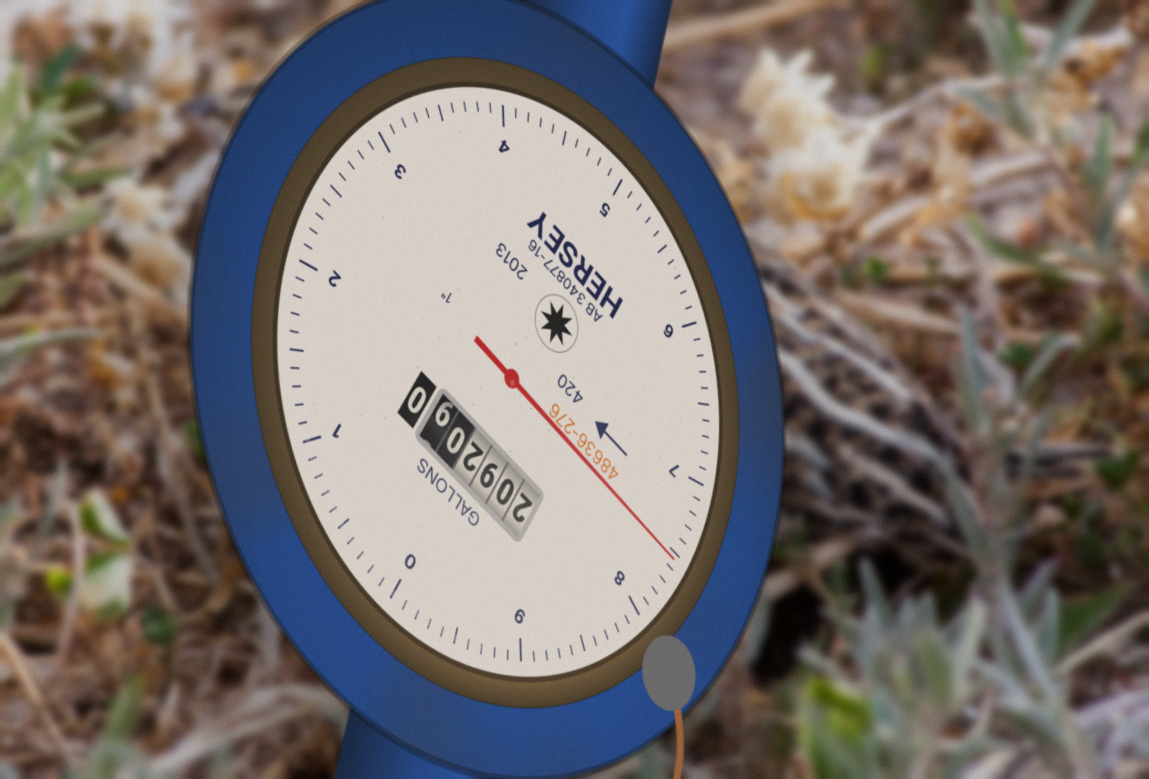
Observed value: 2092087.5; gal
